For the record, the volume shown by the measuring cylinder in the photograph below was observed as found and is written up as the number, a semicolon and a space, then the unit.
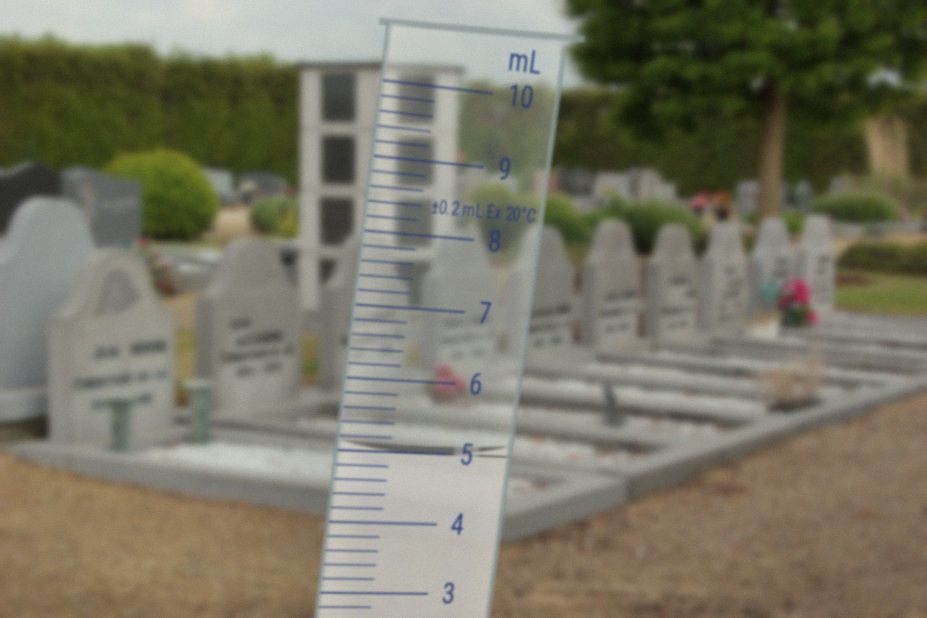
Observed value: 5; mL
